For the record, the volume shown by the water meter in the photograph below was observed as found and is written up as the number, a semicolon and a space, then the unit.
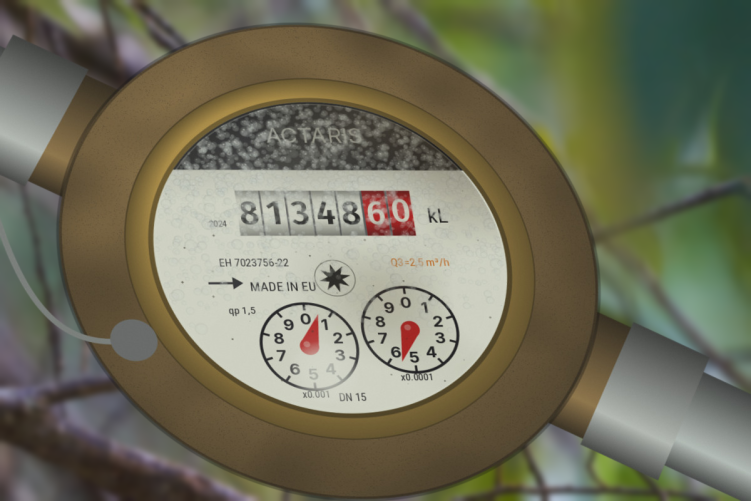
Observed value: 81348.6005; kL
